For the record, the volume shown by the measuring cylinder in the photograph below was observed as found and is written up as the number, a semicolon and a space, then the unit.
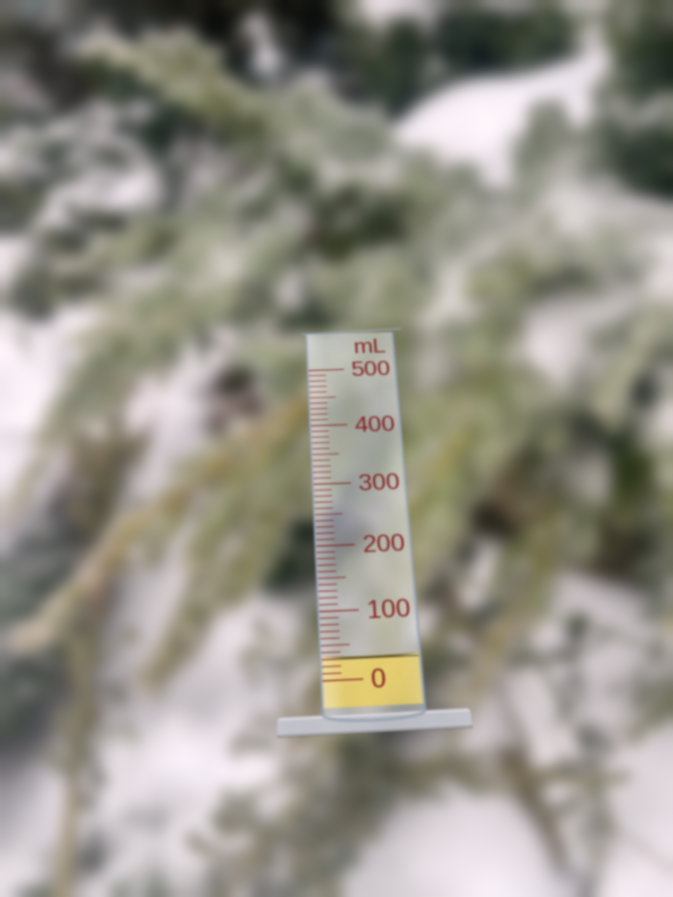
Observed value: 30; mL
